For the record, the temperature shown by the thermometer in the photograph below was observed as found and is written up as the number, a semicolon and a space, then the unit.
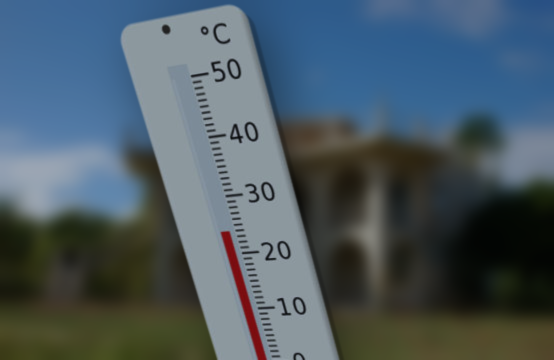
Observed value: 24; °C
